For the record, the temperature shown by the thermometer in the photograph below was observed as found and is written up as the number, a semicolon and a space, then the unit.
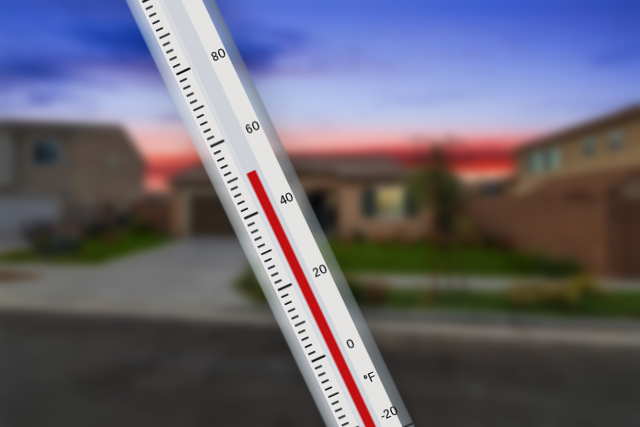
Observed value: 50; °F
